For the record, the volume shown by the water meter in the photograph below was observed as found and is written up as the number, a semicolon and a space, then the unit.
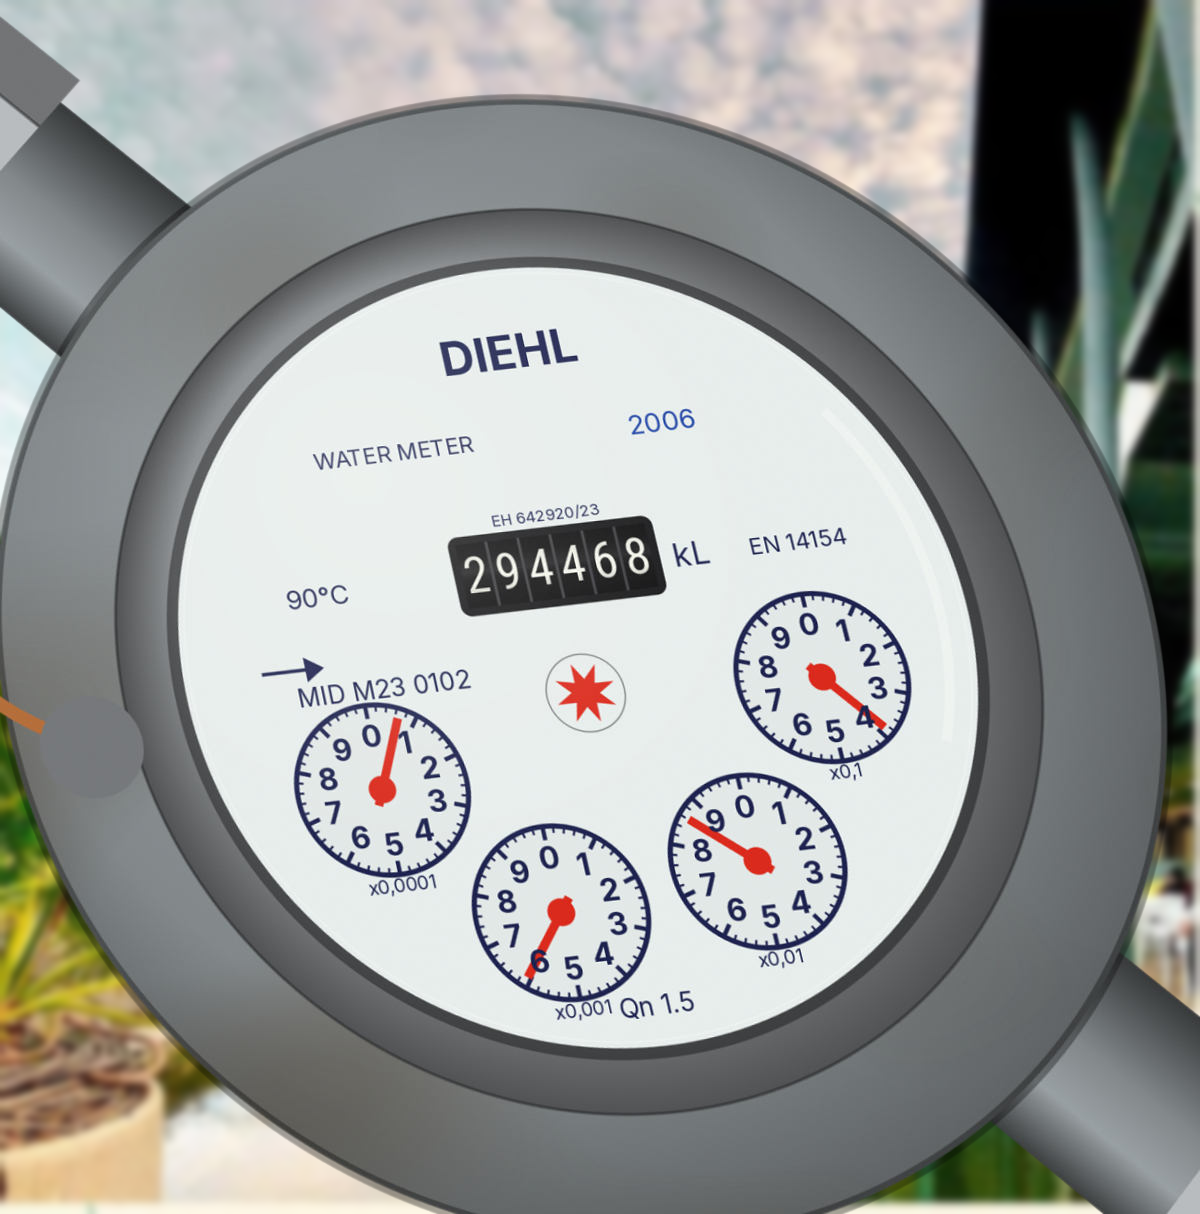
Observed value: 294468.3860; kL
